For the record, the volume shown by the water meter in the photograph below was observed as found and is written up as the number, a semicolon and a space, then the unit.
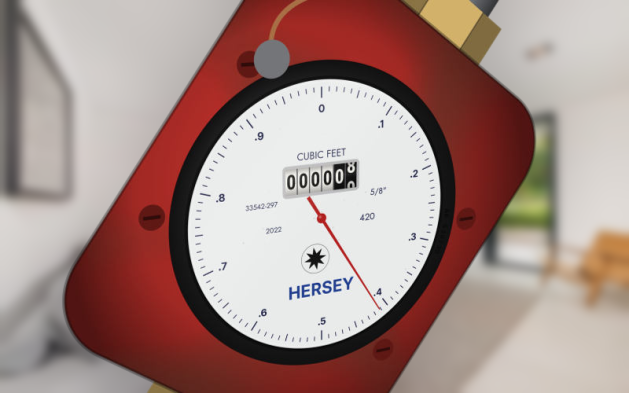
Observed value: 8.41; ft³
